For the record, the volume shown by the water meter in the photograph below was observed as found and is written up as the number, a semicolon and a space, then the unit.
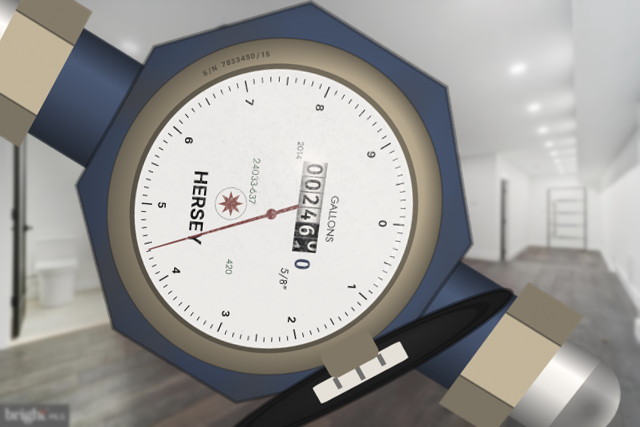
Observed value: 24604.4; gal
